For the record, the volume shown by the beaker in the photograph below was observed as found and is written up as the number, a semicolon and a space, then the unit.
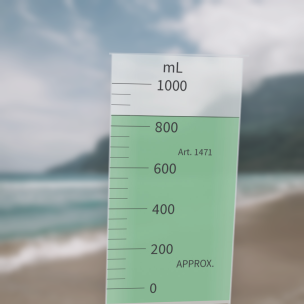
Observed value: 850; mL
